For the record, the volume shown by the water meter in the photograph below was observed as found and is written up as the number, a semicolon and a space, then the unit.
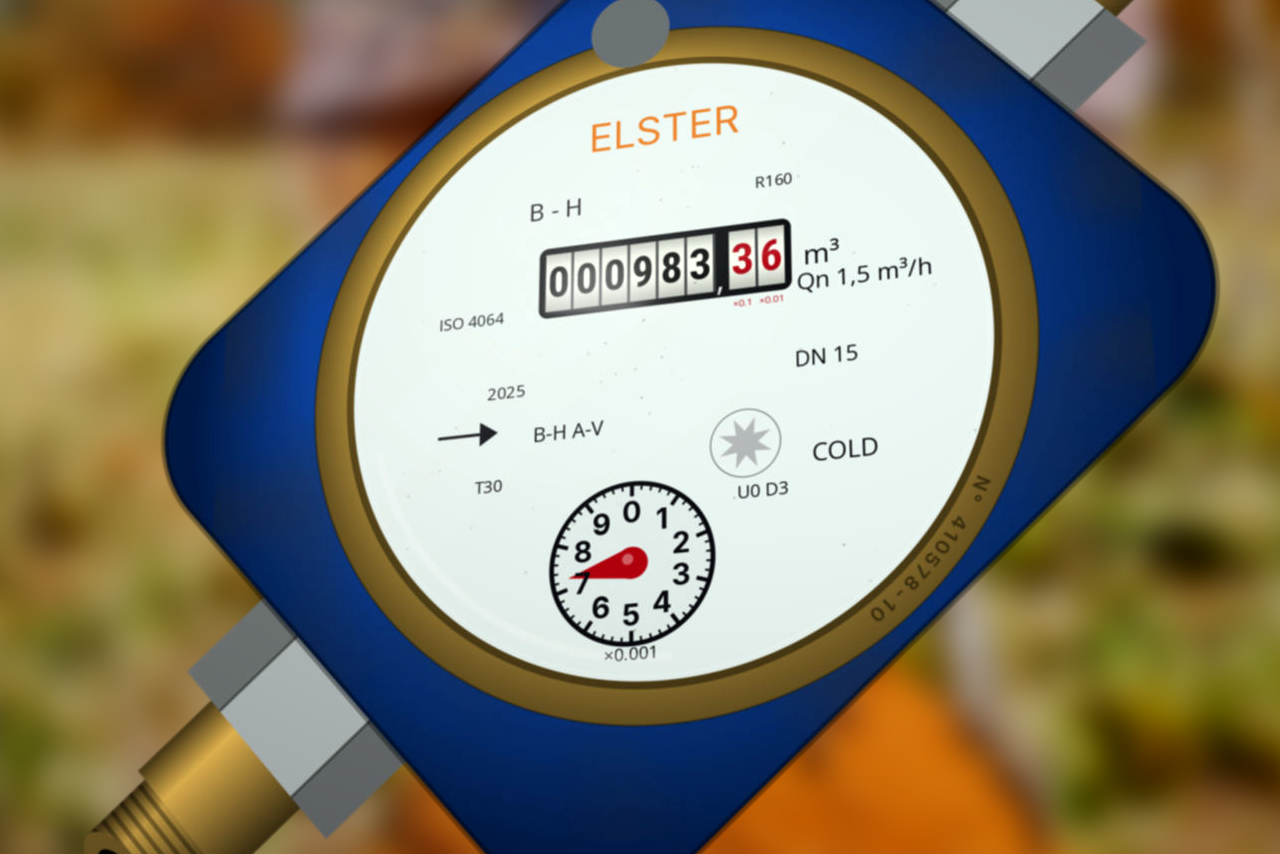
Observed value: 983.367; m³
